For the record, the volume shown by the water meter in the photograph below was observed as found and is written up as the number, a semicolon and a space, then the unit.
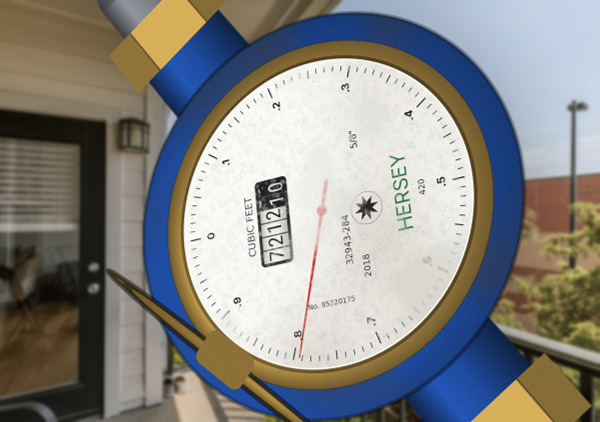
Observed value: 721209.79; ft³
